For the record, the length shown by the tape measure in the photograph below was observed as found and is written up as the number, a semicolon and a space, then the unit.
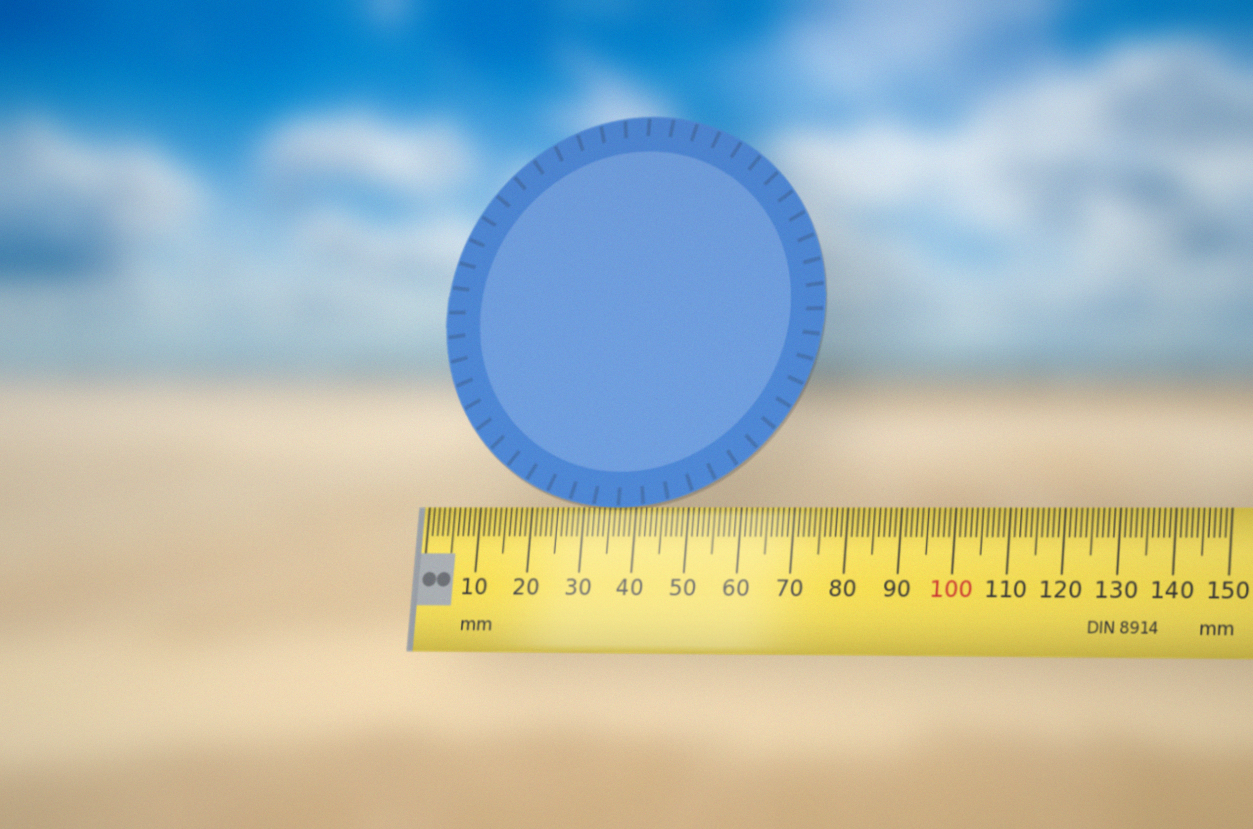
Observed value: 73; mm
